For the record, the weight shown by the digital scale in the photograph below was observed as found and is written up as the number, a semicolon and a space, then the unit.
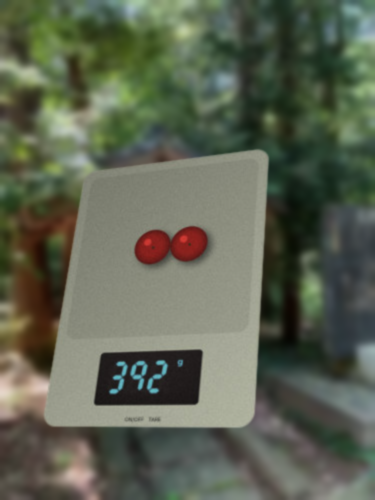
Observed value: 392; g
